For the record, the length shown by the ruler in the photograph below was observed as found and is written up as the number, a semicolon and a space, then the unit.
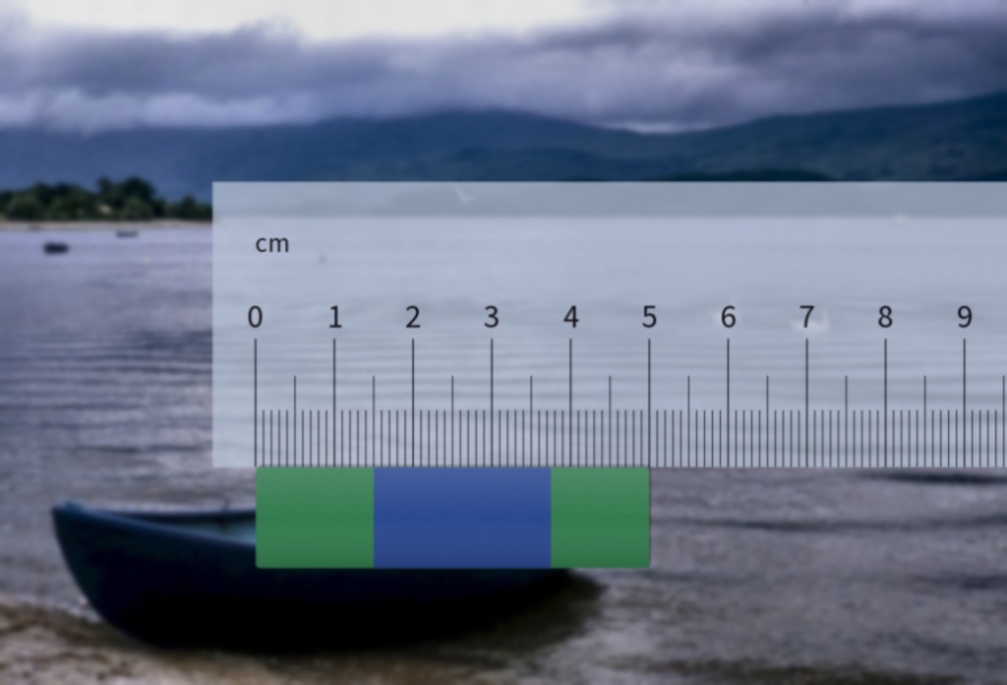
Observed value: 5; cm
